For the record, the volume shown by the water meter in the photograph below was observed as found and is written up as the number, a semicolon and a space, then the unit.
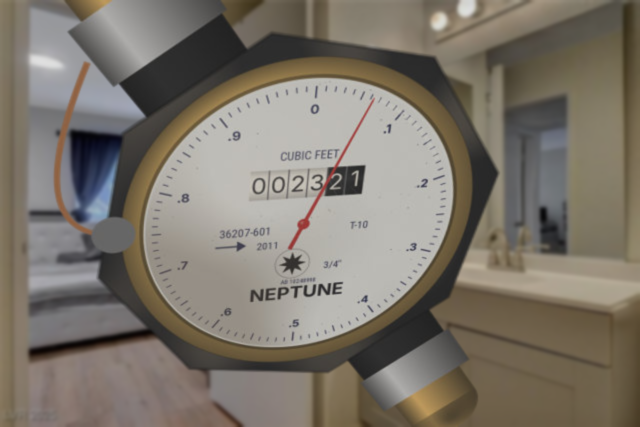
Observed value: 2321.06; ft³
